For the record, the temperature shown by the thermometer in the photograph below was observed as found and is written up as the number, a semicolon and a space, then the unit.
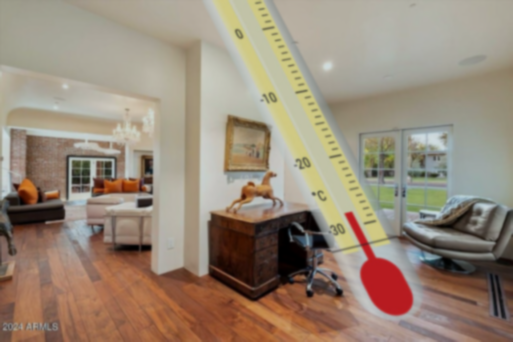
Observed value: -28; °C
